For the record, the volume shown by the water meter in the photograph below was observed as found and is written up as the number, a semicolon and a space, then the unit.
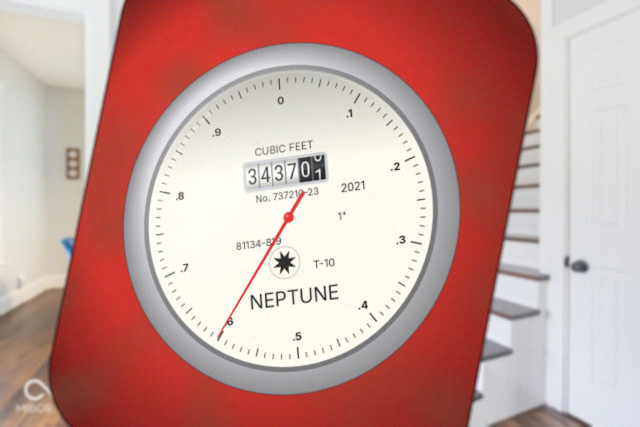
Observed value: 343700.60; ft³
